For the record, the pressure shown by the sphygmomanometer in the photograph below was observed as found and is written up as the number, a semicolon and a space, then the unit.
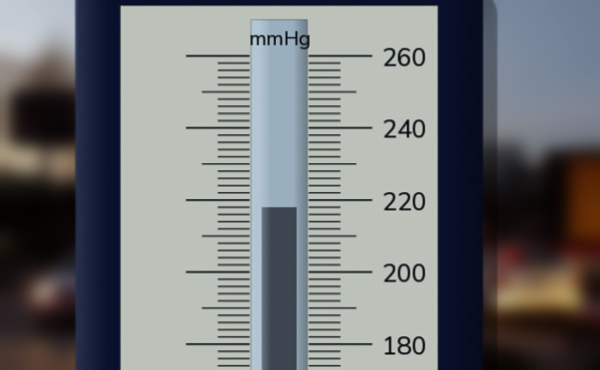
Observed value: 218; mmHg
